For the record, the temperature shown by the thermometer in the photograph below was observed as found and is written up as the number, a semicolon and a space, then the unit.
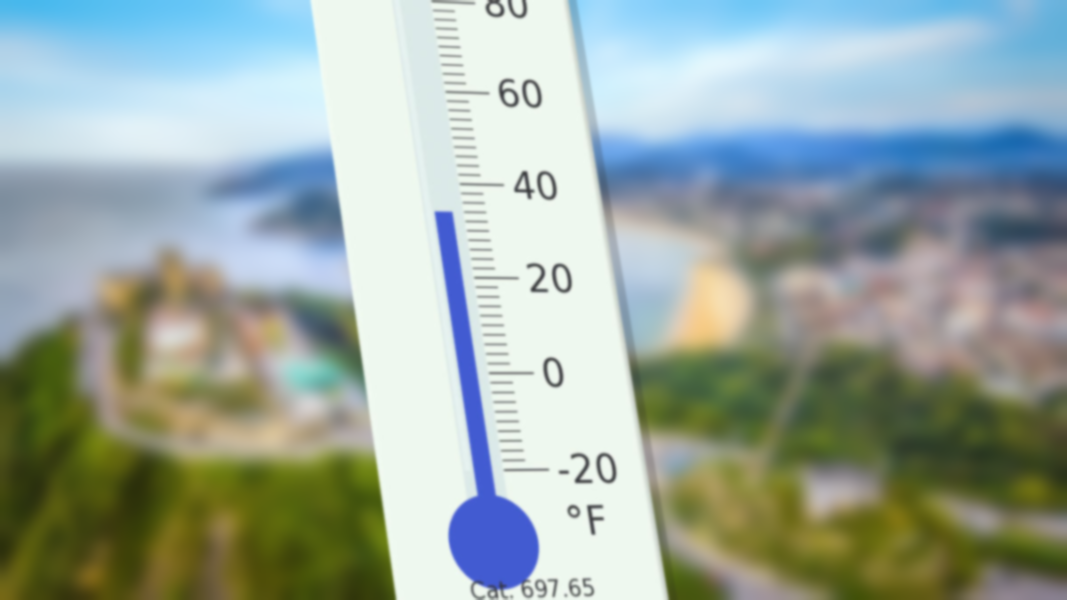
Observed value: 34; °F
